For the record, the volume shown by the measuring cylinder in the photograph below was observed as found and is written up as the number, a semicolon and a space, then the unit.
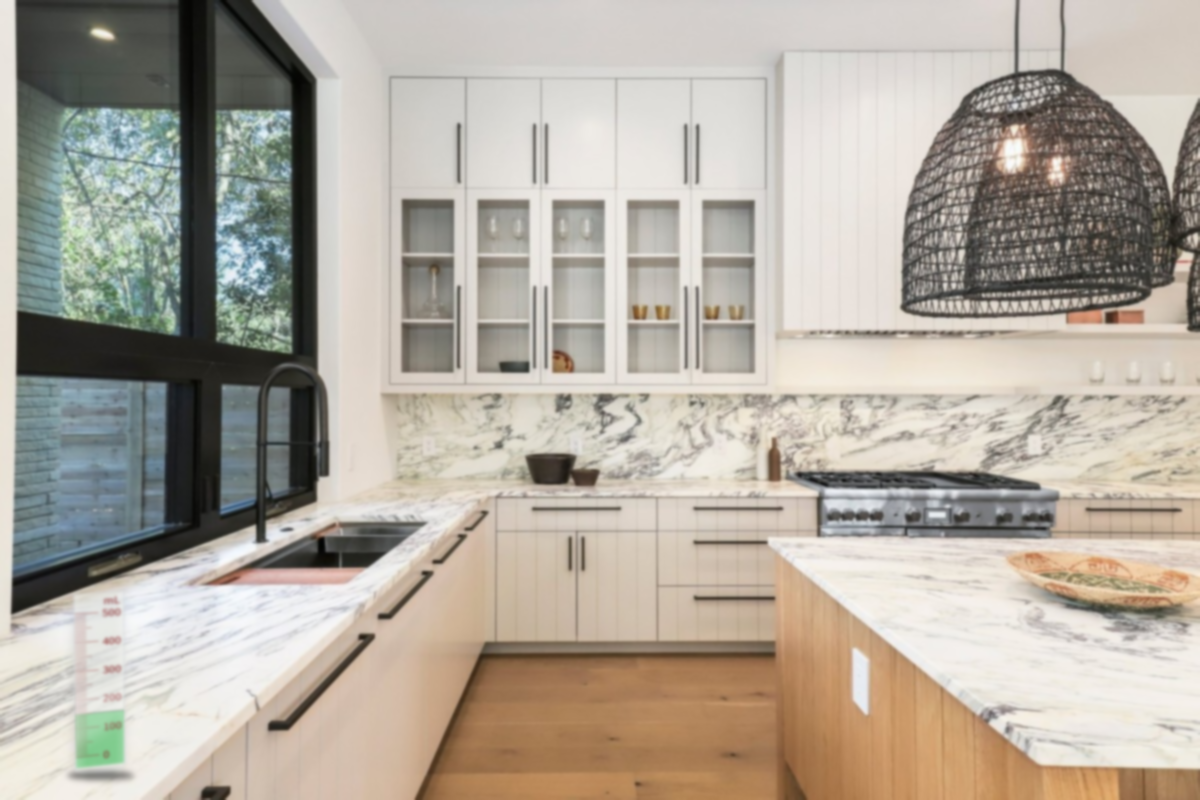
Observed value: 150; mL
